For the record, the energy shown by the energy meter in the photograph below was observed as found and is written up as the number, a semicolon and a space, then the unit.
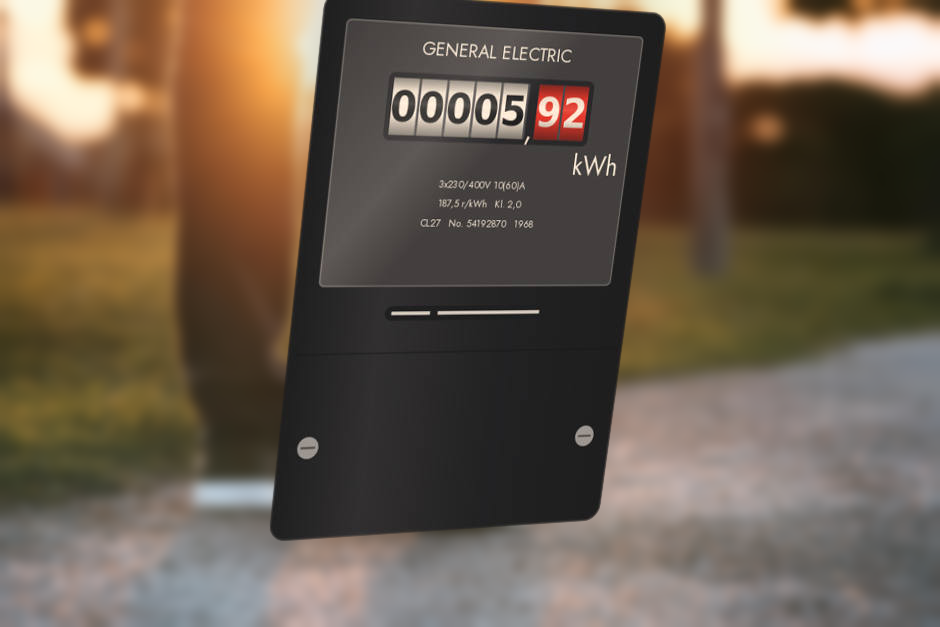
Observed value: 5.92; kWh
